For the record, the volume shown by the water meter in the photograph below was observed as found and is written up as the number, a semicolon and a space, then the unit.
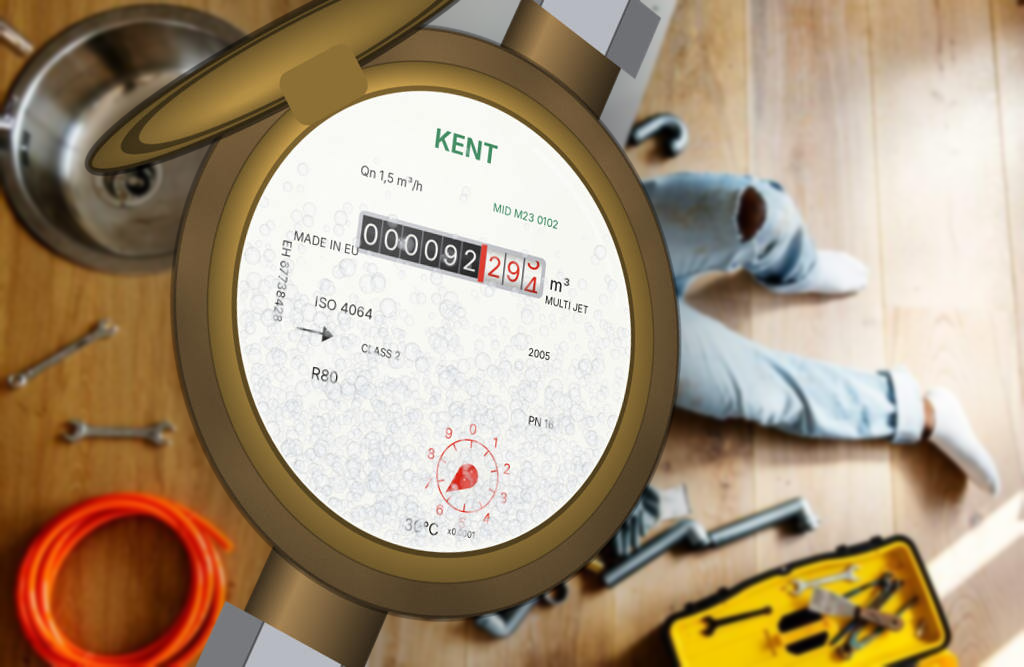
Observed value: 92.2936; m³
